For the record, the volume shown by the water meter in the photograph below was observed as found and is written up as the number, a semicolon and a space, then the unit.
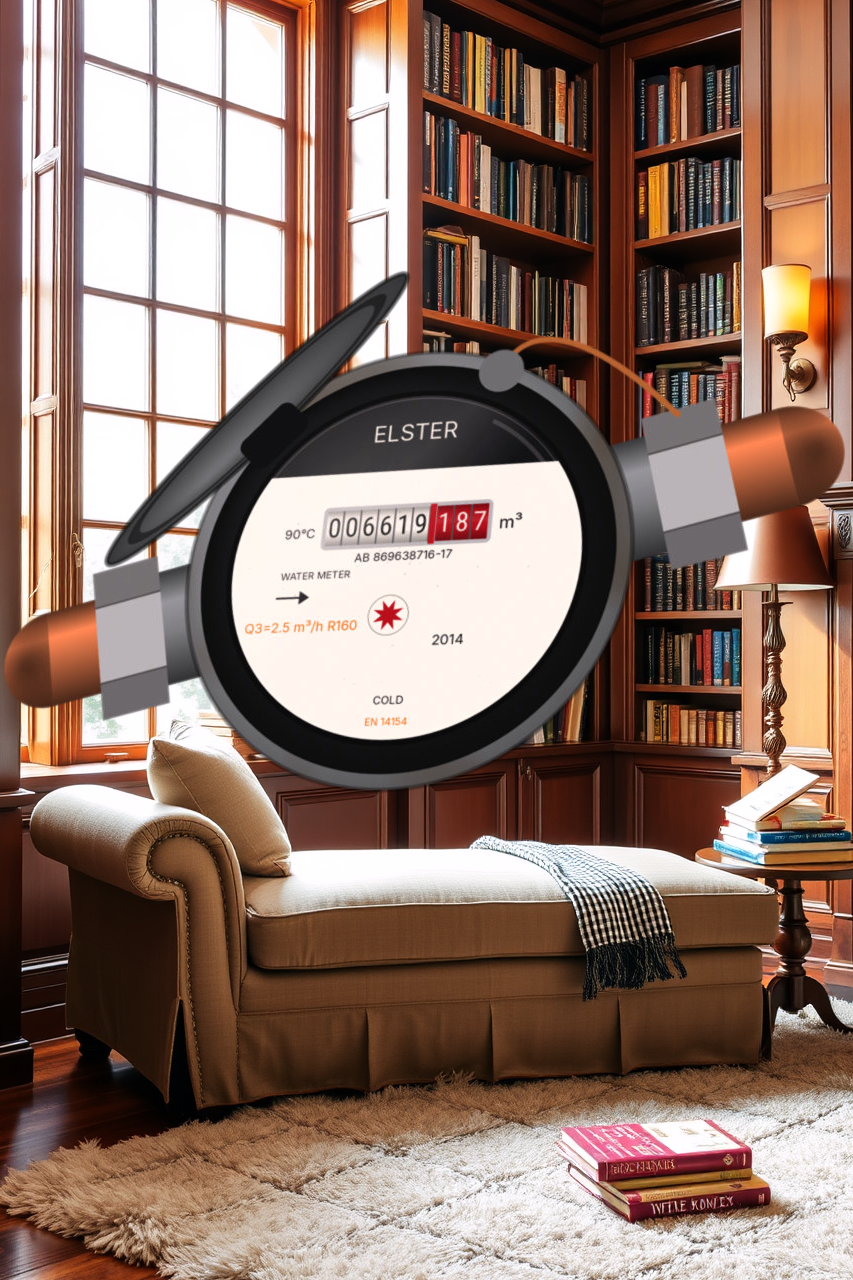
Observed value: 6619.187; m³
